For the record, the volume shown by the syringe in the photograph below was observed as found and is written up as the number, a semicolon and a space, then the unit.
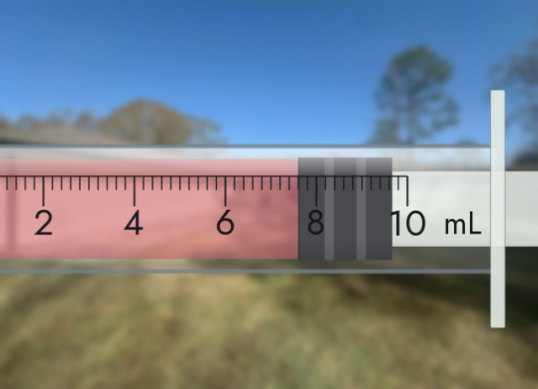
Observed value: 7.6; mL
